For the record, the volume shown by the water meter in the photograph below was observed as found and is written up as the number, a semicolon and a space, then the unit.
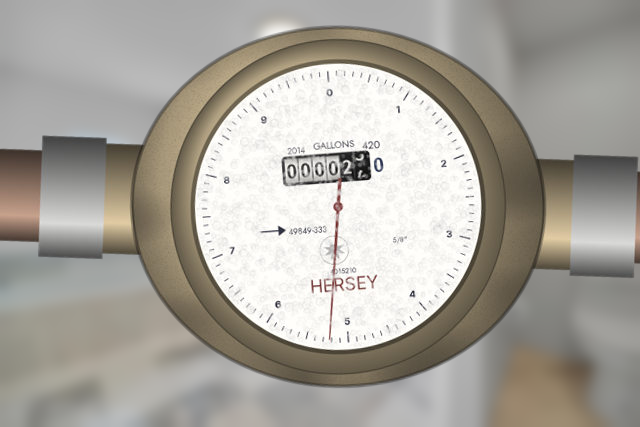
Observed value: 235.2; gal
